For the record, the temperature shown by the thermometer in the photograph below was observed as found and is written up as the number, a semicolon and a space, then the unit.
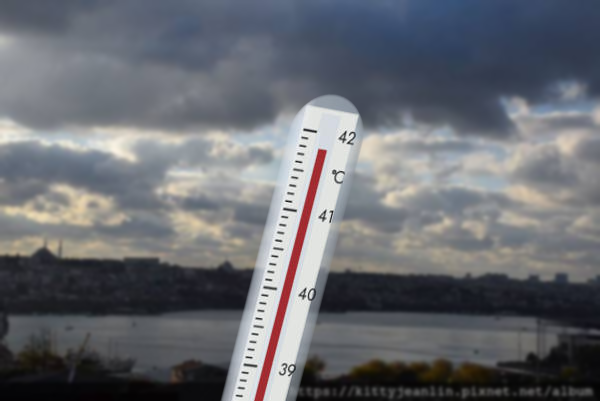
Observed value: 41.8; °C
